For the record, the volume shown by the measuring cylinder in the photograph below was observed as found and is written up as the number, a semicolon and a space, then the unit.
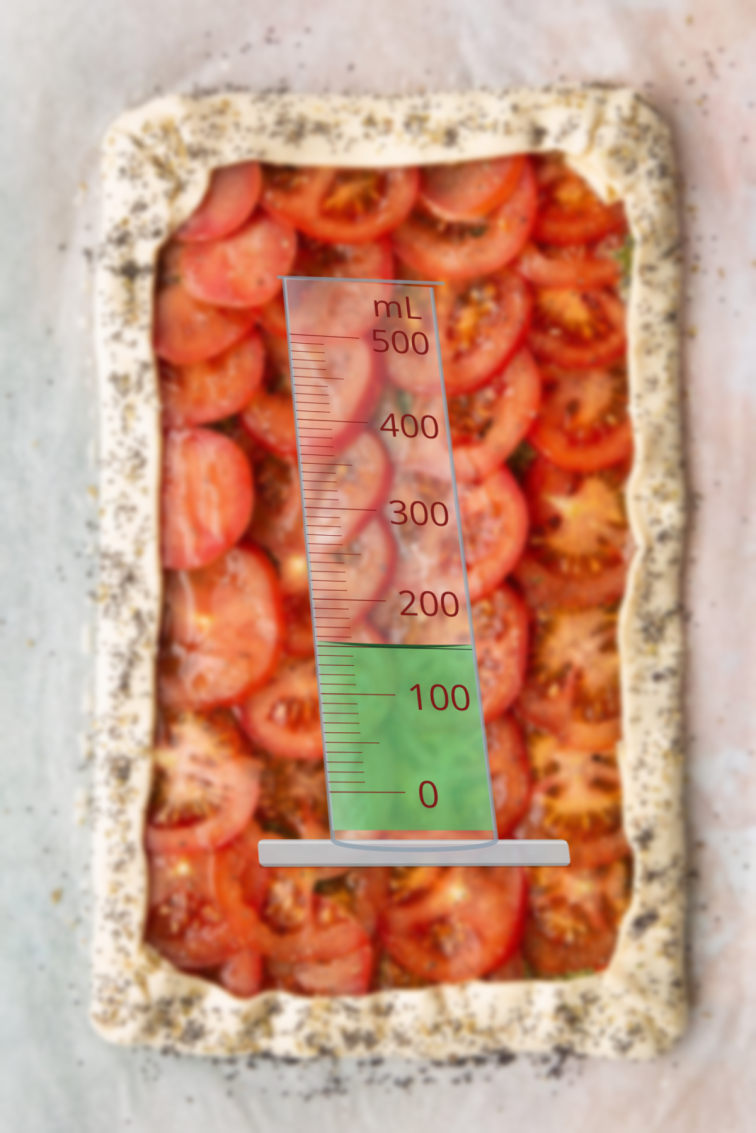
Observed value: 150; mL
